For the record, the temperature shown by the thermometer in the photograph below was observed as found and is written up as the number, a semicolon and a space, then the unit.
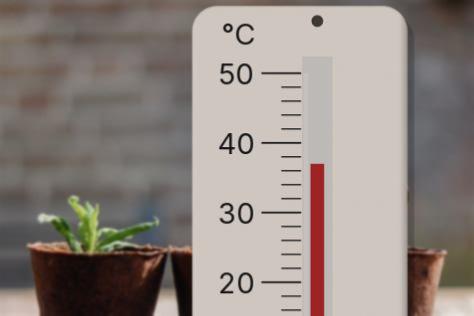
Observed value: 37; °C
